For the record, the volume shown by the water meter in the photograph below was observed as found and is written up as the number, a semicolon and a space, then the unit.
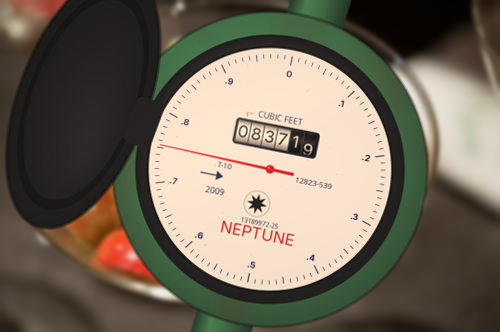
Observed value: 83718.75; ft³
